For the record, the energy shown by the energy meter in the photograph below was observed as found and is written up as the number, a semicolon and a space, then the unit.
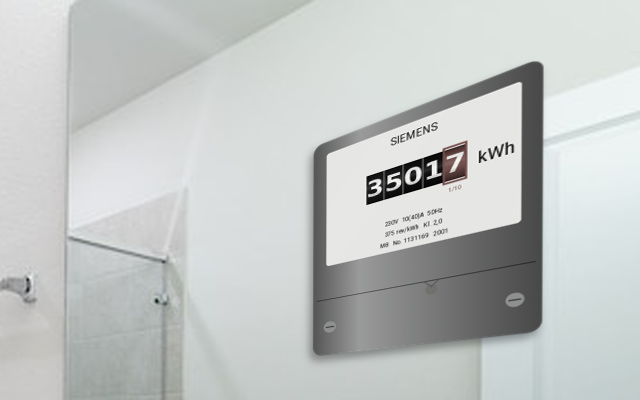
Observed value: 3501.7; kWh
